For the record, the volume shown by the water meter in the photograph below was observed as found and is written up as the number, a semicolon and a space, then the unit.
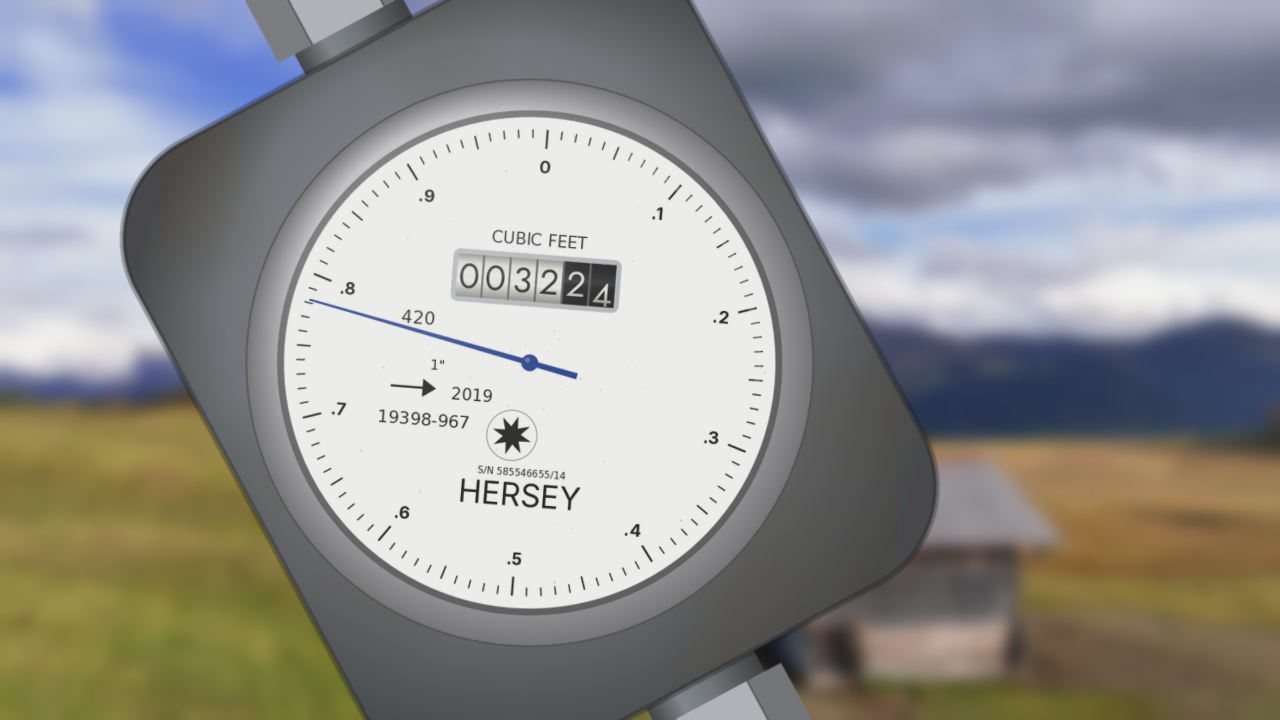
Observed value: 3223.78; ft³
